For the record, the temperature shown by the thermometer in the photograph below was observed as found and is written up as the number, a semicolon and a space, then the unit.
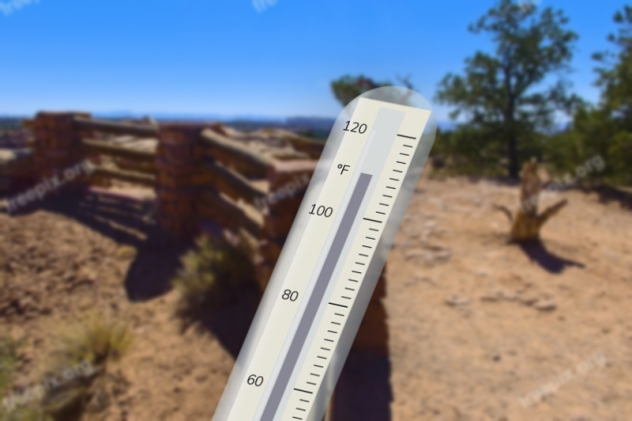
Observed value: 110; °F
